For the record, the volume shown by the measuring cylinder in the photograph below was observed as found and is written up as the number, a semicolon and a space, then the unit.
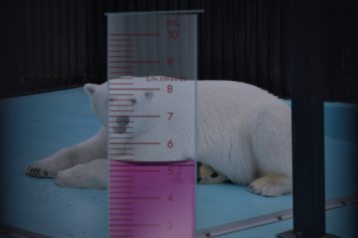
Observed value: 5.2; mL
